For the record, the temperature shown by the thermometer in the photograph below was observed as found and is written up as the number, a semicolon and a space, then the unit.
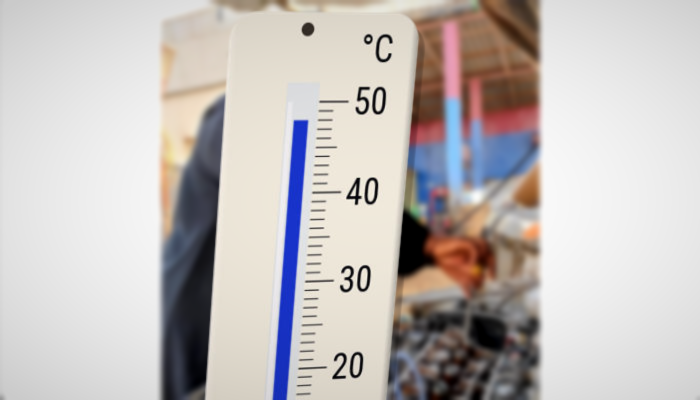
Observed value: 48; °C
